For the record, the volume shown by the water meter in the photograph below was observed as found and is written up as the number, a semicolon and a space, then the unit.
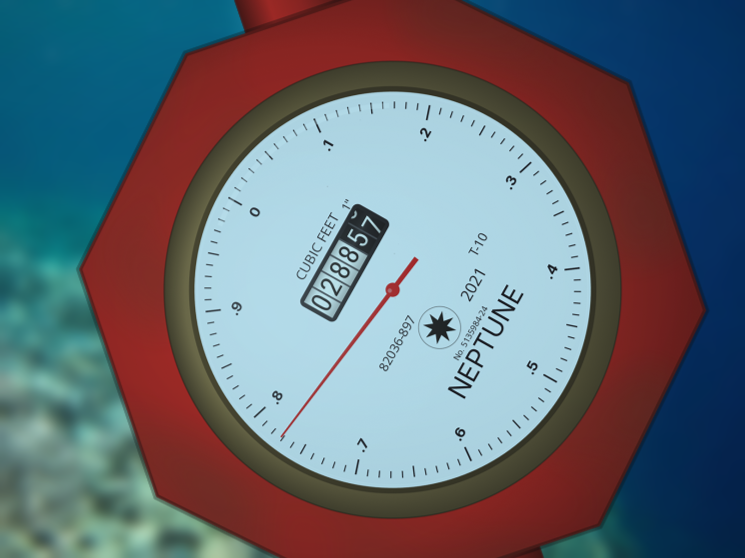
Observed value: 28856.77; ft³
